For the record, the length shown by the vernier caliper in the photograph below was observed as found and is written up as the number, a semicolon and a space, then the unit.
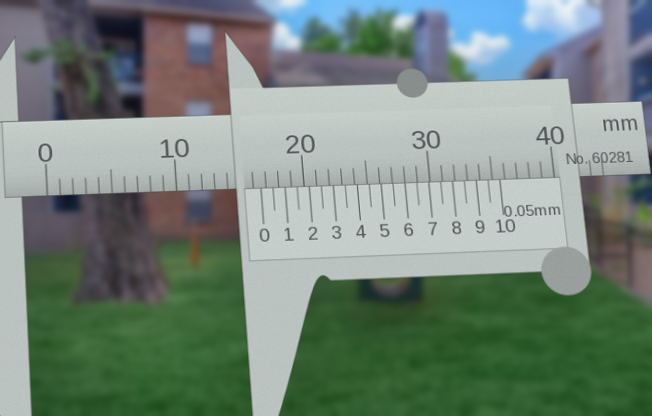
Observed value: 16.6; mm
